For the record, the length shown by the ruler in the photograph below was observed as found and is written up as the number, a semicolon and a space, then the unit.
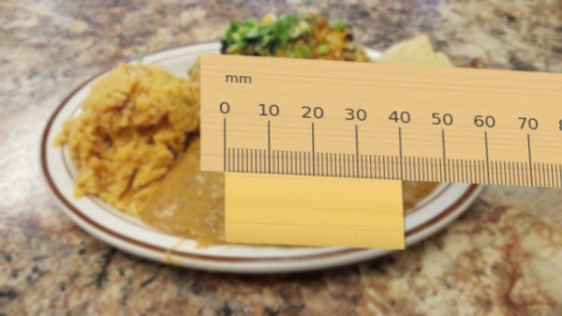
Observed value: 40; mm
